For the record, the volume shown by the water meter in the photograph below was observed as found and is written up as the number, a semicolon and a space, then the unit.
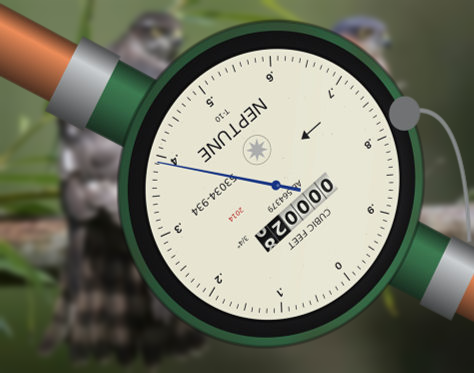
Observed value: 28.39; ft³
